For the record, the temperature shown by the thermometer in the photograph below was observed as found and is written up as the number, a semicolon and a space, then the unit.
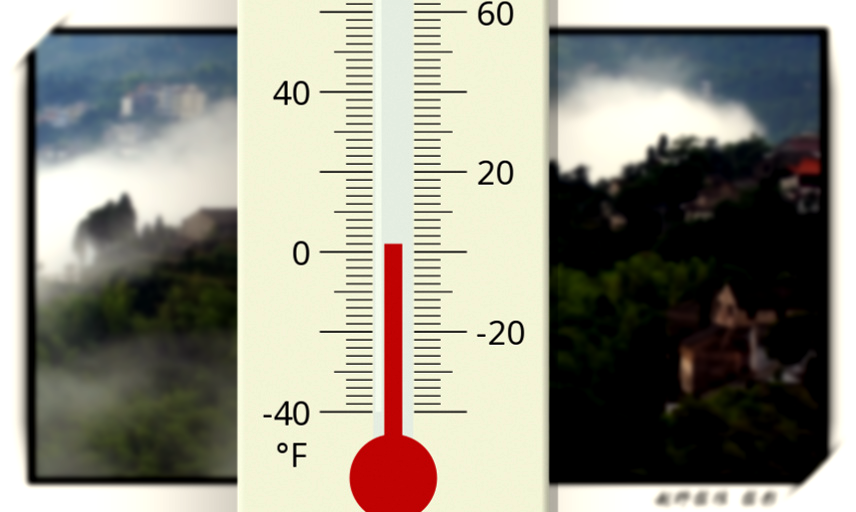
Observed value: 2; °F
